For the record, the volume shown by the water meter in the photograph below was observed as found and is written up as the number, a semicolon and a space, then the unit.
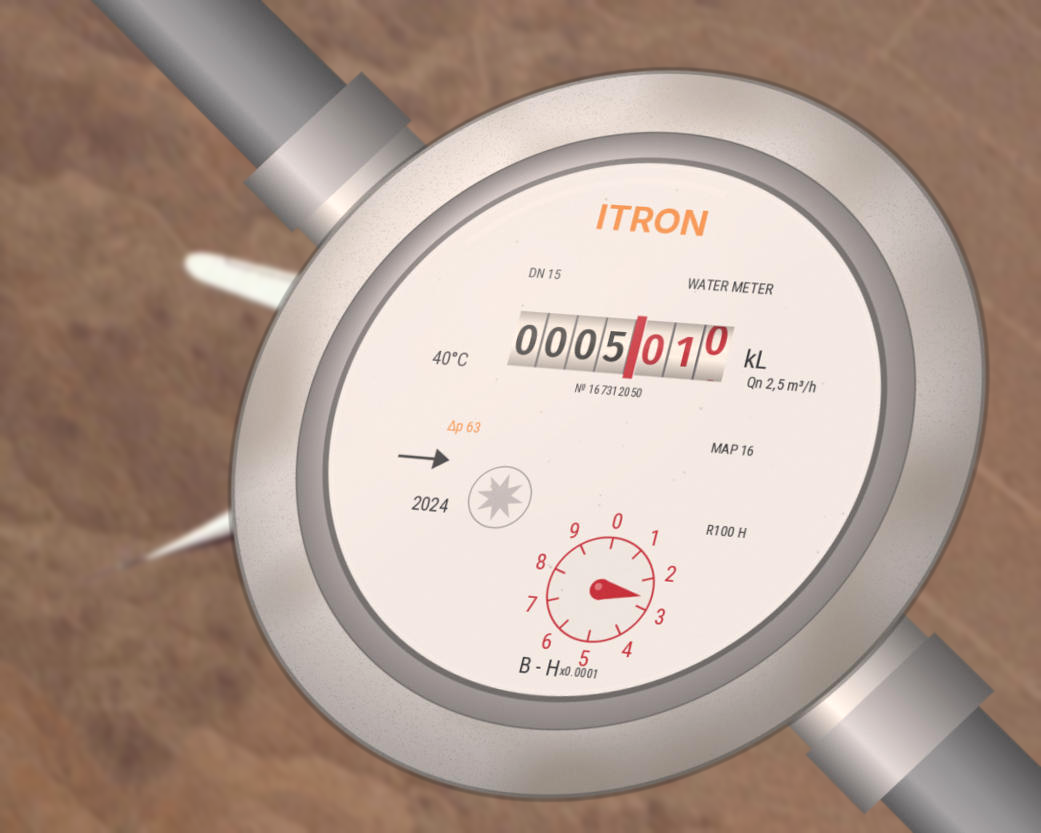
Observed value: 5.0102; kL
